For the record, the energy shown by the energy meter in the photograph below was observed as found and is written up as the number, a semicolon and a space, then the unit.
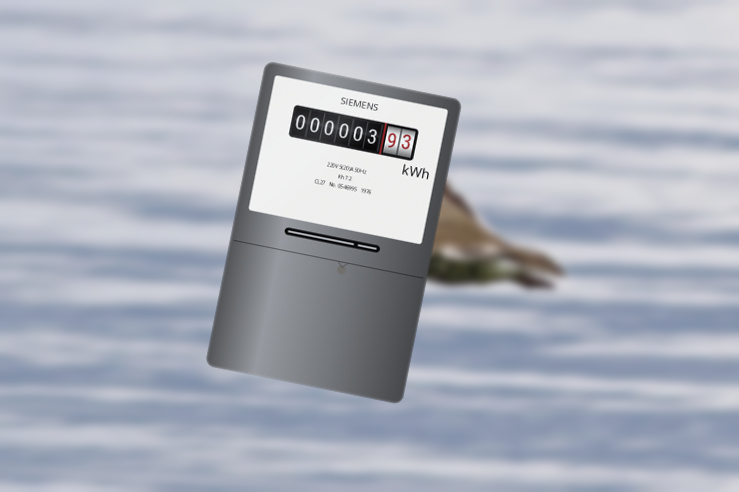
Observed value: 3.93; kWh
